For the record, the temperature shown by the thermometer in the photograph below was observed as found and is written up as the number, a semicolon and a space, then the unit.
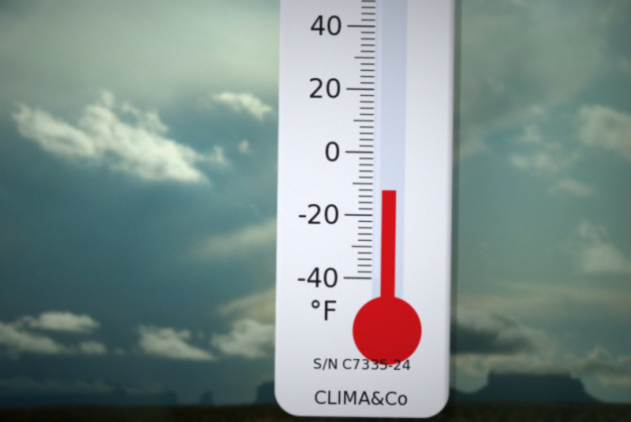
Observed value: -12; °F
